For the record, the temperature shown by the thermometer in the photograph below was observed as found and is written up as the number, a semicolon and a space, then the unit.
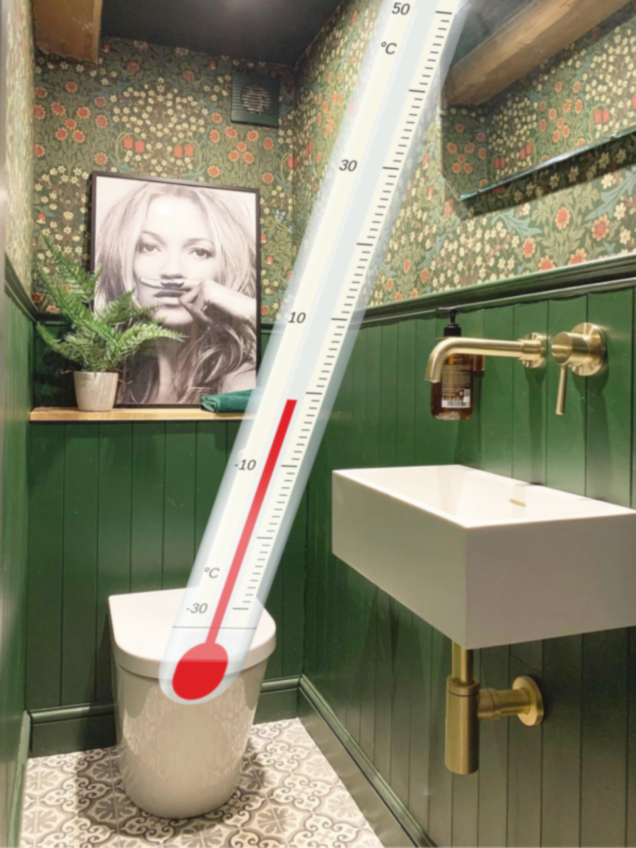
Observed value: -1; °C
